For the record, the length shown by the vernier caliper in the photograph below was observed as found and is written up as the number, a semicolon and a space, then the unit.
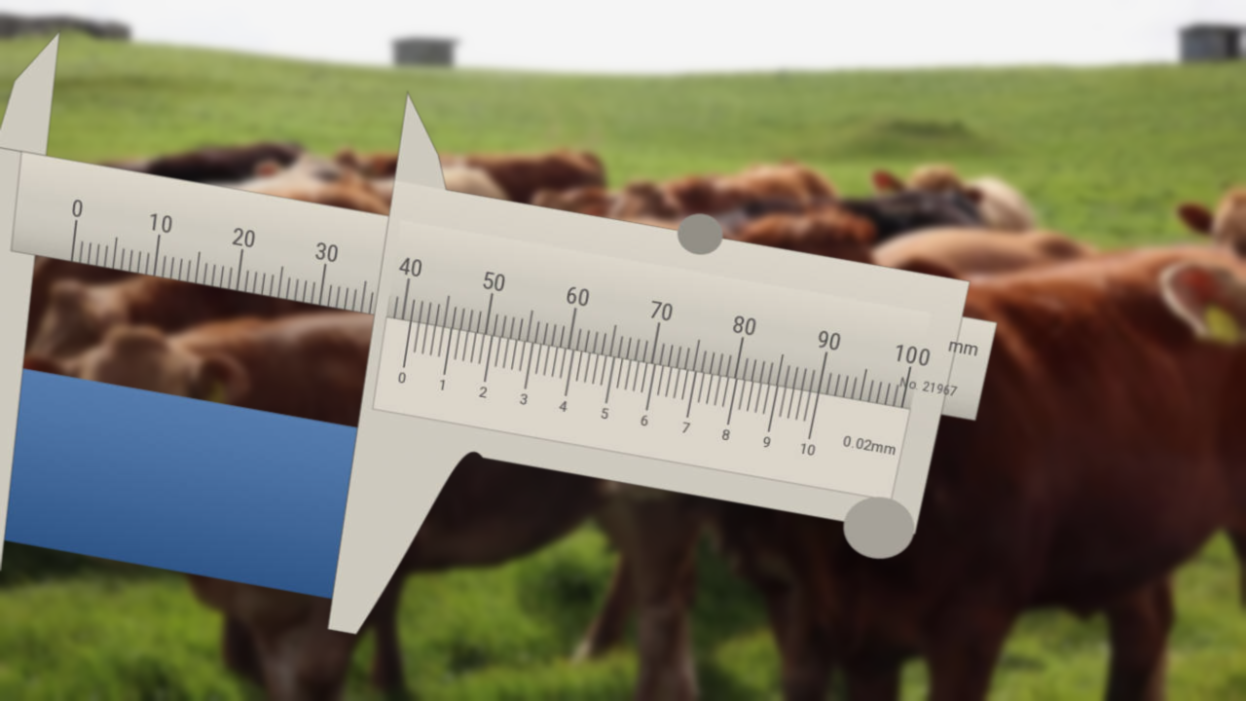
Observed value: 41.0; mm
